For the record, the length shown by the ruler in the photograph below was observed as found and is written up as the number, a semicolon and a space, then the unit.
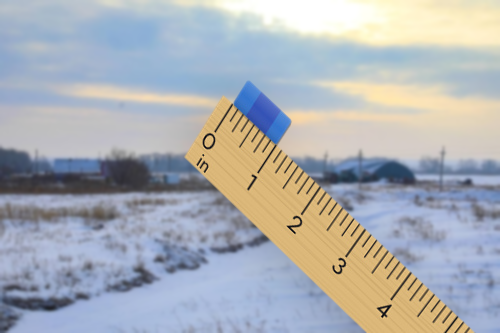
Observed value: 1; in
